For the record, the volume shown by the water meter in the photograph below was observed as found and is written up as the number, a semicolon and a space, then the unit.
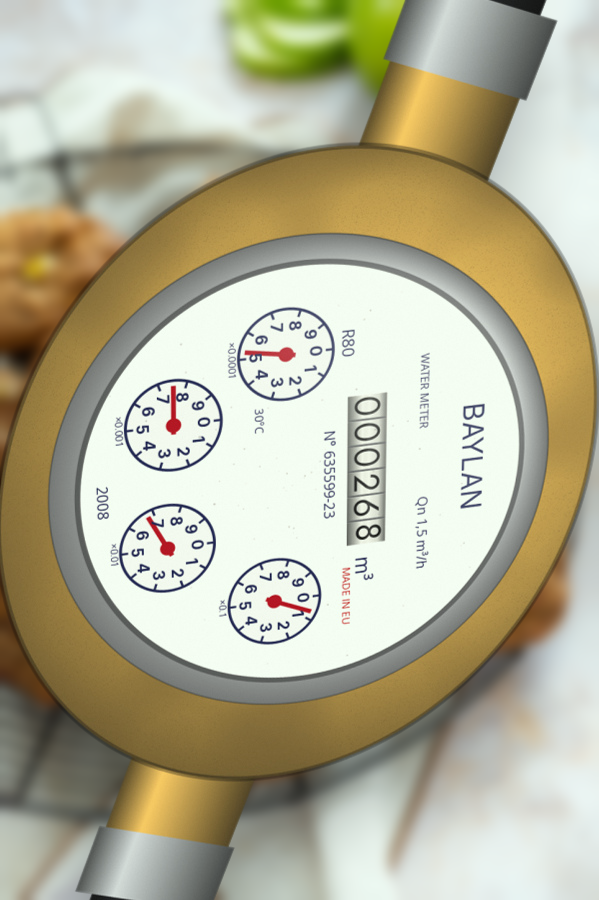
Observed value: 268.0675; m³
